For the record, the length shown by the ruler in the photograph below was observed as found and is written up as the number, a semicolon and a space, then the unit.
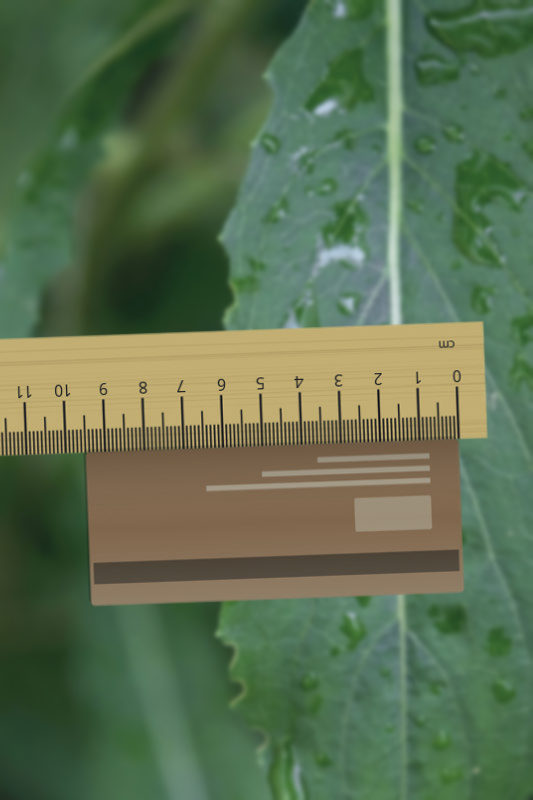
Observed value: 9.5; cm
